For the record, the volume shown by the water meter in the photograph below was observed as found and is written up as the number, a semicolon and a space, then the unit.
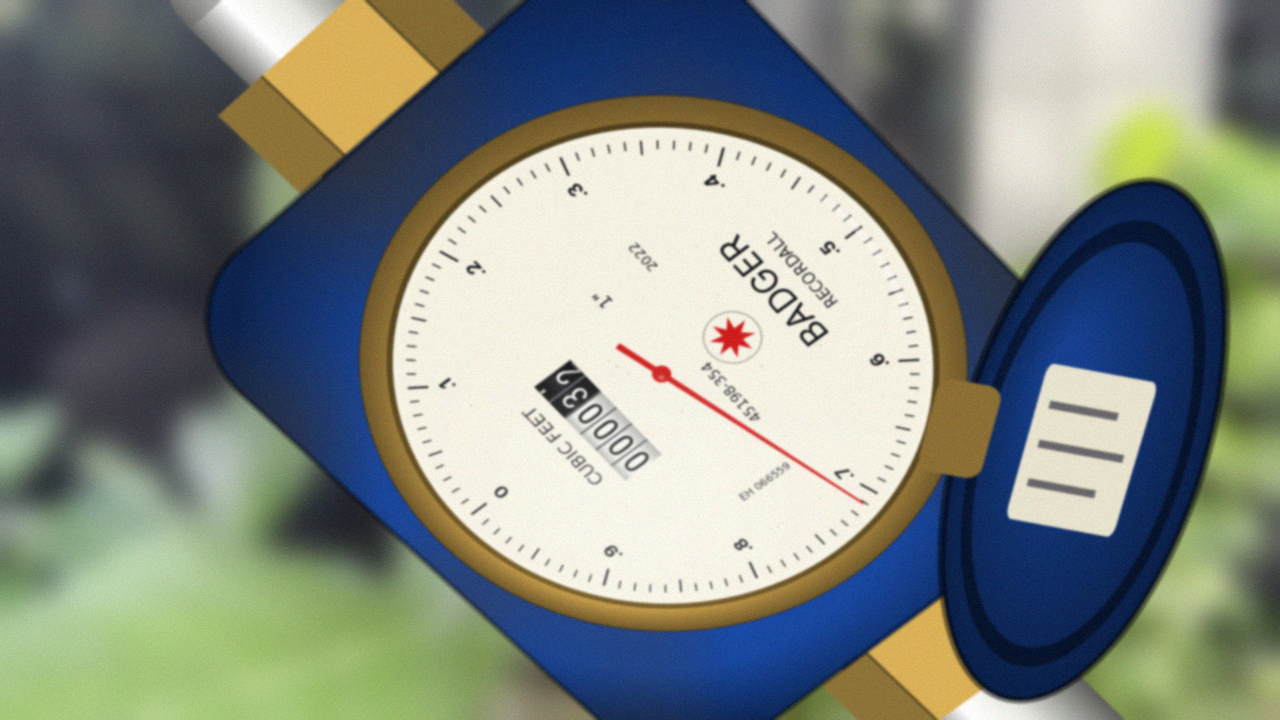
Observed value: 31.71; ft³
